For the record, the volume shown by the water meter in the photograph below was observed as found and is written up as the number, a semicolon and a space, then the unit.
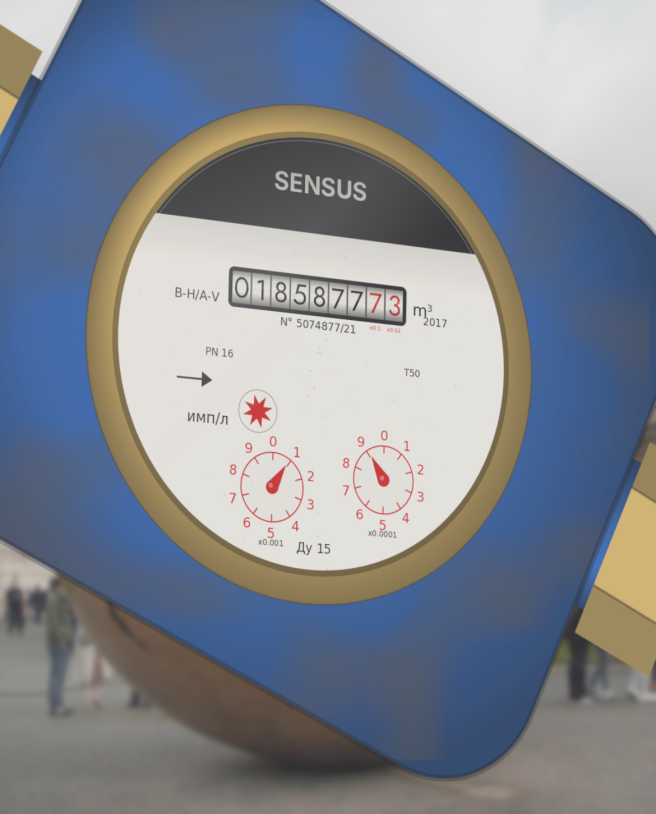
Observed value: 185877.7309; m³
